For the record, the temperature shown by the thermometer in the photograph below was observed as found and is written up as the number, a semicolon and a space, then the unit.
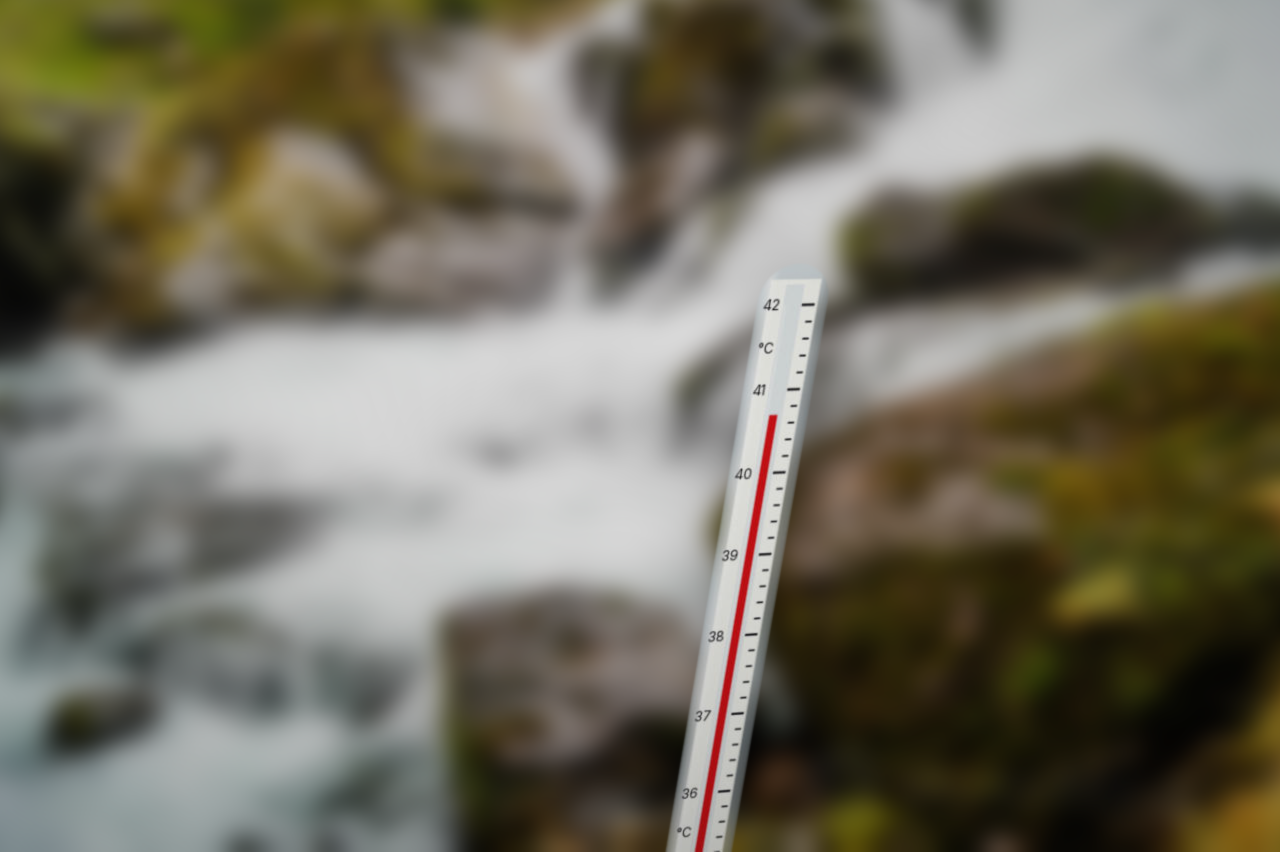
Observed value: 40.7; °C
